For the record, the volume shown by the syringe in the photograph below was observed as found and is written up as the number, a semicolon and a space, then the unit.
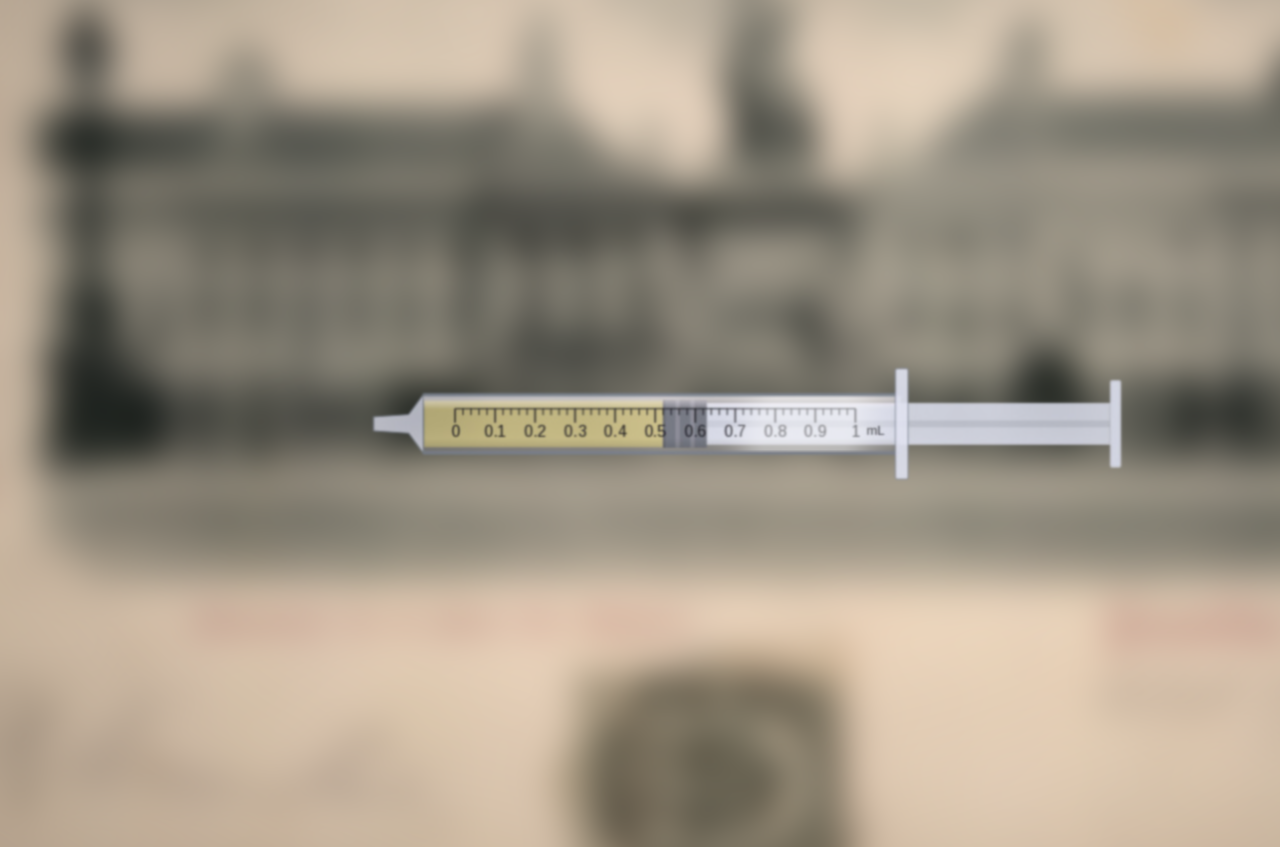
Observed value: 0.52; mL
